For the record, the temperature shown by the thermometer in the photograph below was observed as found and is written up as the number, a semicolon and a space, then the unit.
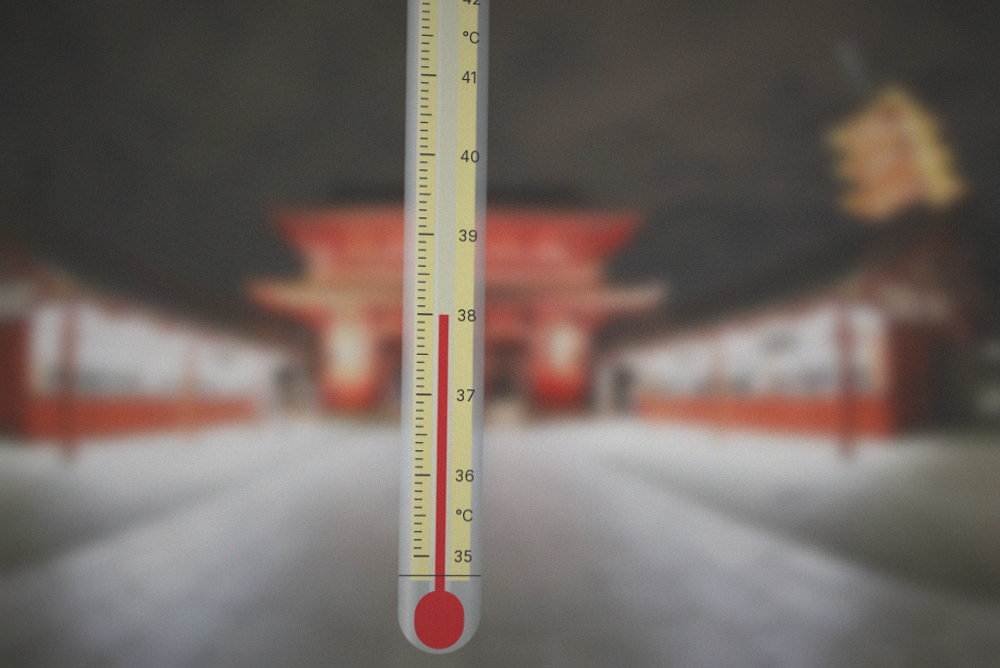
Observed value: 38; °C
